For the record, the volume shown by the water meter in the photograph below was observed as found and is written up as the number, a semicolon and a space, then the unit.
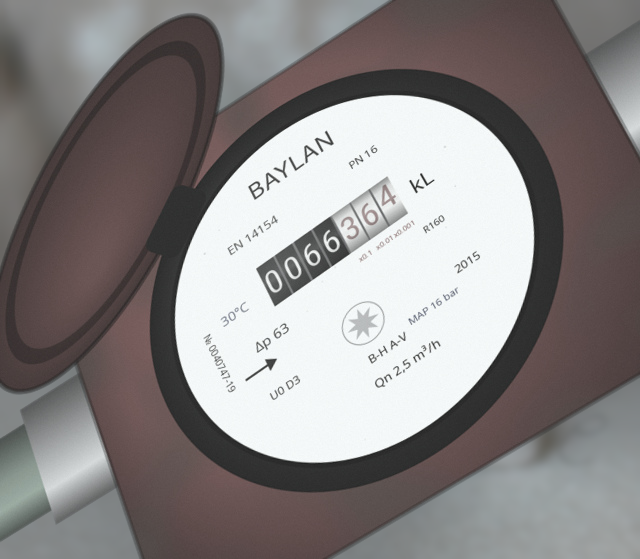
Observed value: 66.364; kL
